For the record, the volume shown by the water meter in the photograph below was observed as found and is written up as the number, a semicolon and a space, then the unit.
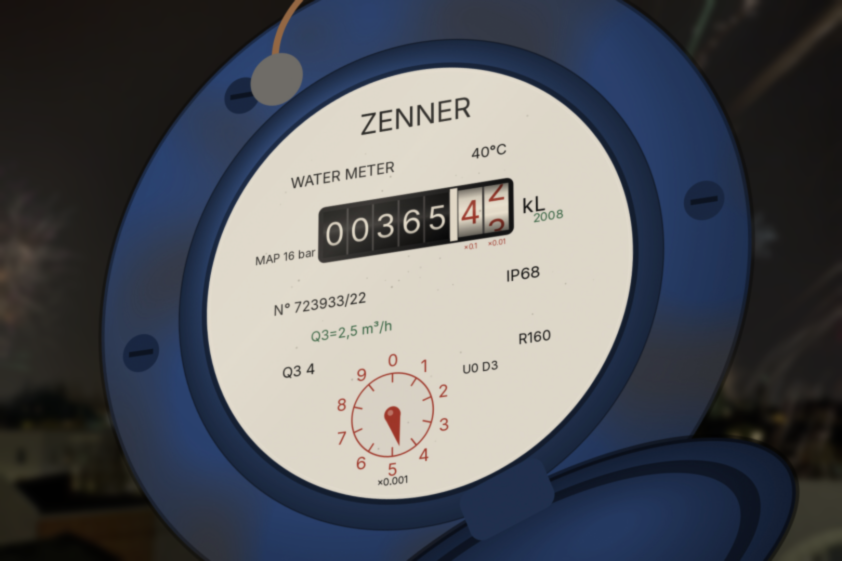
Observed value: 365.424; kL
